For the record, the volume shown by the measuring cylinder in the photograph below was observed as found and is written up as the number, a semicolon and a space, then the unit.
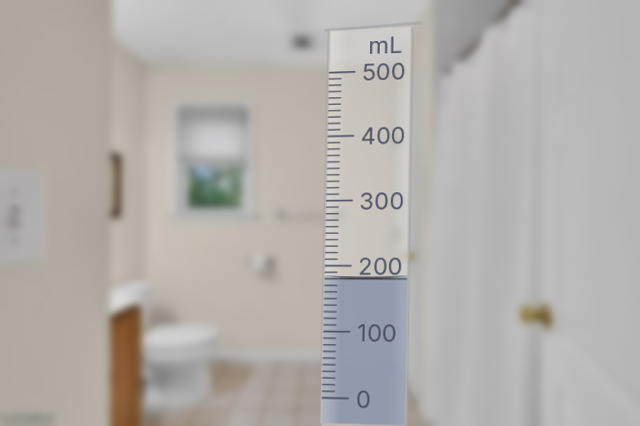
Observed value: 180; mL
